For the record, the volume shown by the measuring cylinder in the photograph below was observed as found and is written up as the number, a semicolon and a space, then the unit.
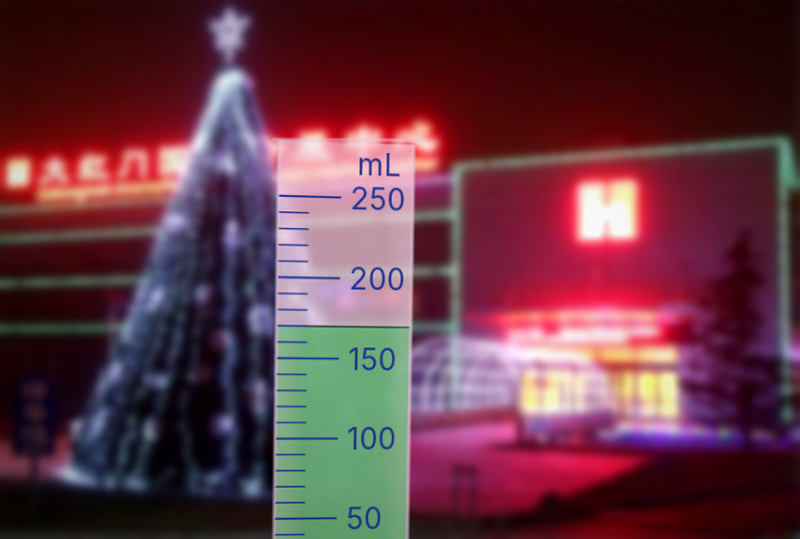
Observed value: 170; mL
